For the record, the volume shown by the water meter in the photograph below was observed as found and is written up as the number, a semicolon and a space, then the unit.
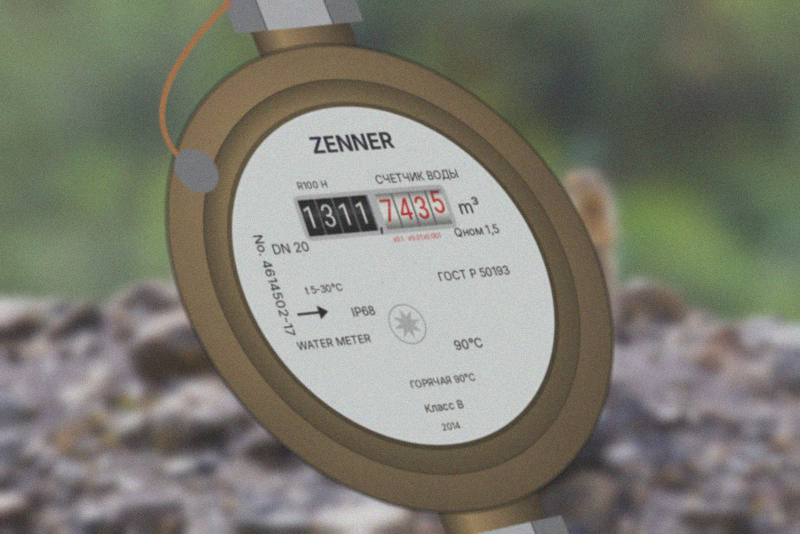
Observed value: 1311.7435; m³
